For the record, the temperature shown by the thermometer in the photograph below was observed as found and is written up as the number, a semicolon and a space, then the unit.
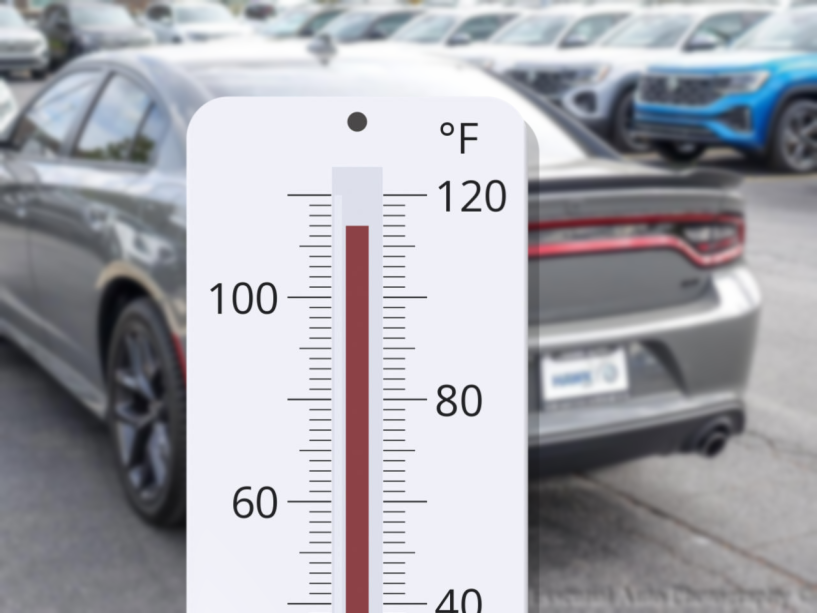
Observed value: 114; °F
